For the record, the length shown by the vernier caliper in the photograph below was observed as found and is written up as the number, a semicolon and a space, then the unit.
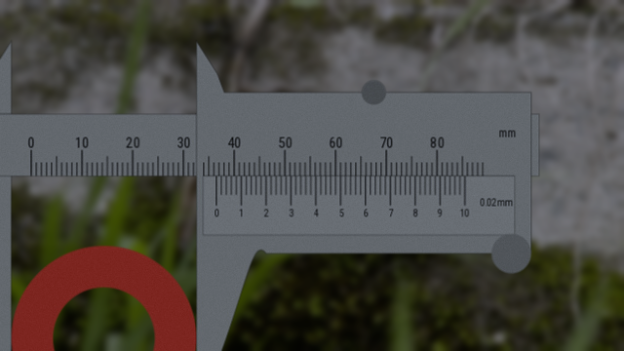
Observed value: 36.5; mm
